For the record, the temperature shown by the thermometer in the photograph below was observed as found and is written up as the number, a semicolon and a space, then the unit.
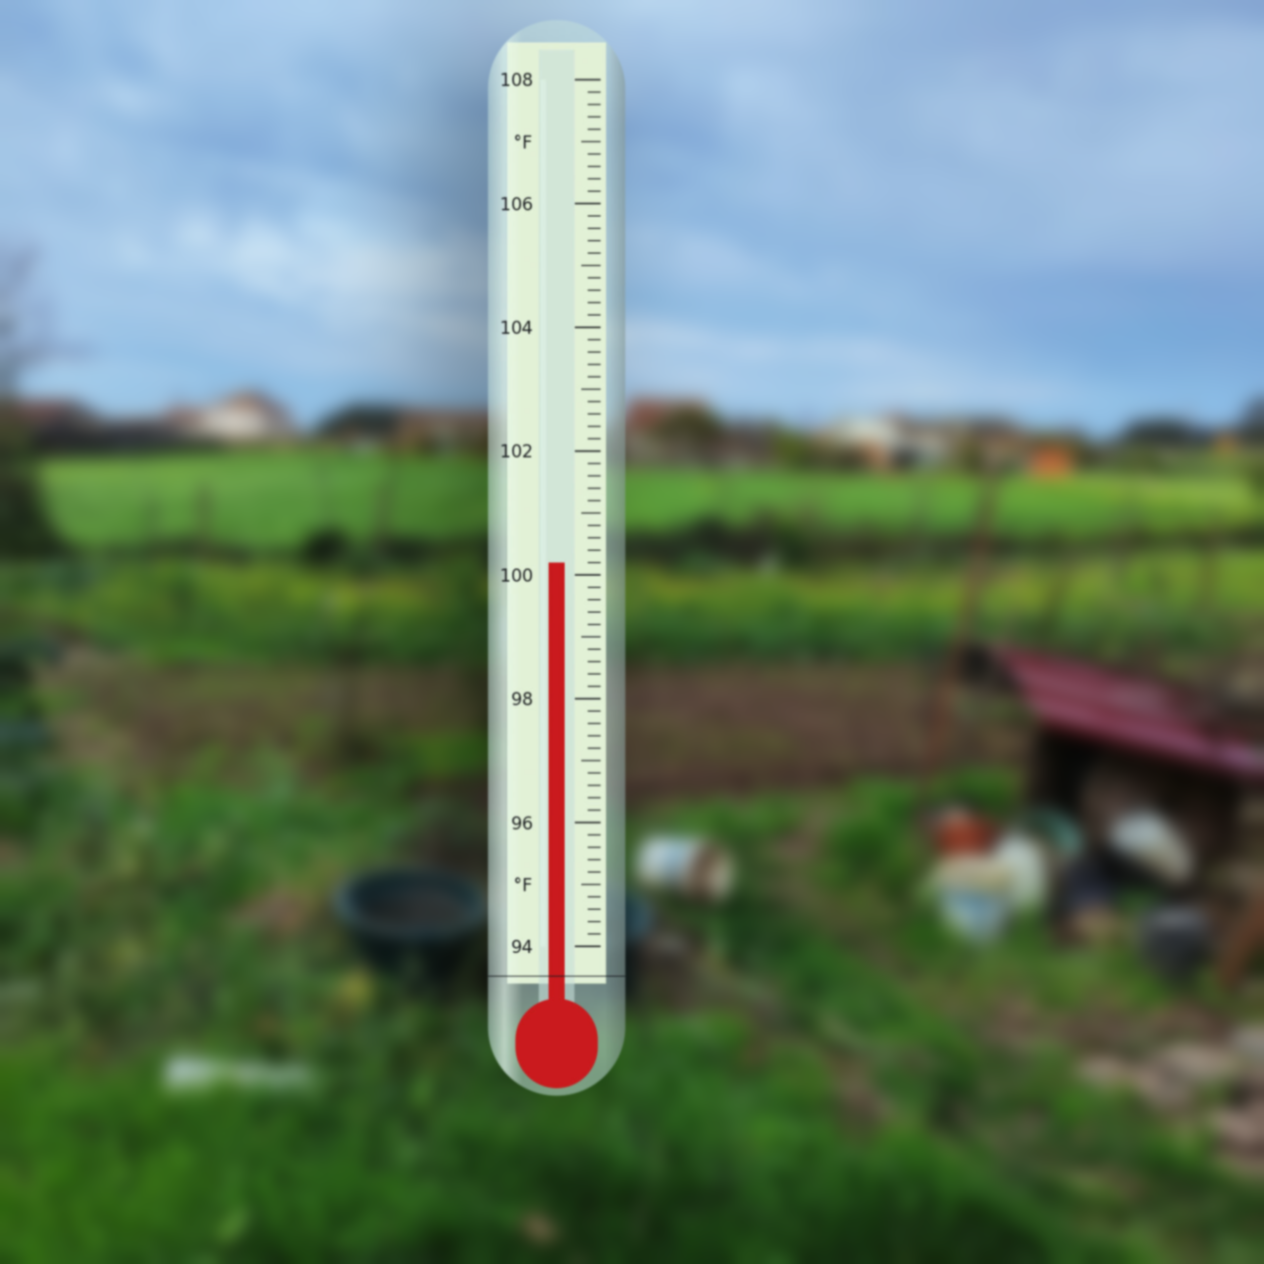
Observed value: 100.2; °F
